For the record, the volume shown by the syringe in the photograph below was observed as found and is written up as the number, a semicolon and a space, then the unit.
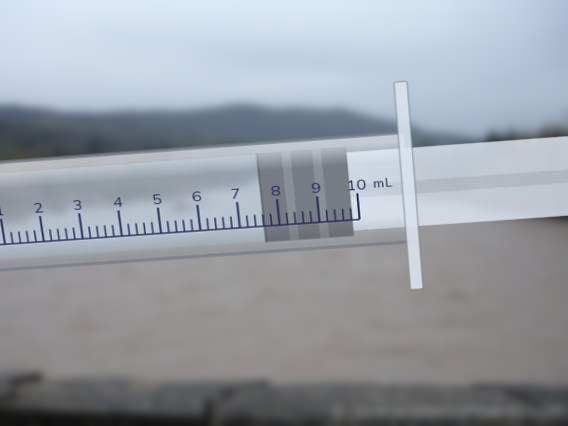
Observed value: 7.6; mL
